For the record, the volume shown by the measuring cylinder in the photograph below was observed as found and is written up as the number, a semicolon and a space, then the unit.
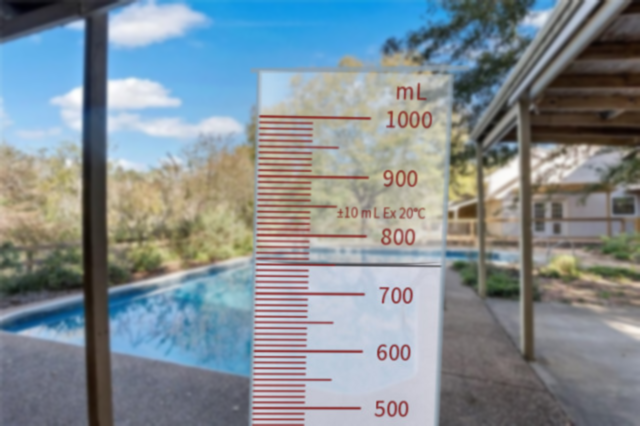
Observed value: 750; mL
